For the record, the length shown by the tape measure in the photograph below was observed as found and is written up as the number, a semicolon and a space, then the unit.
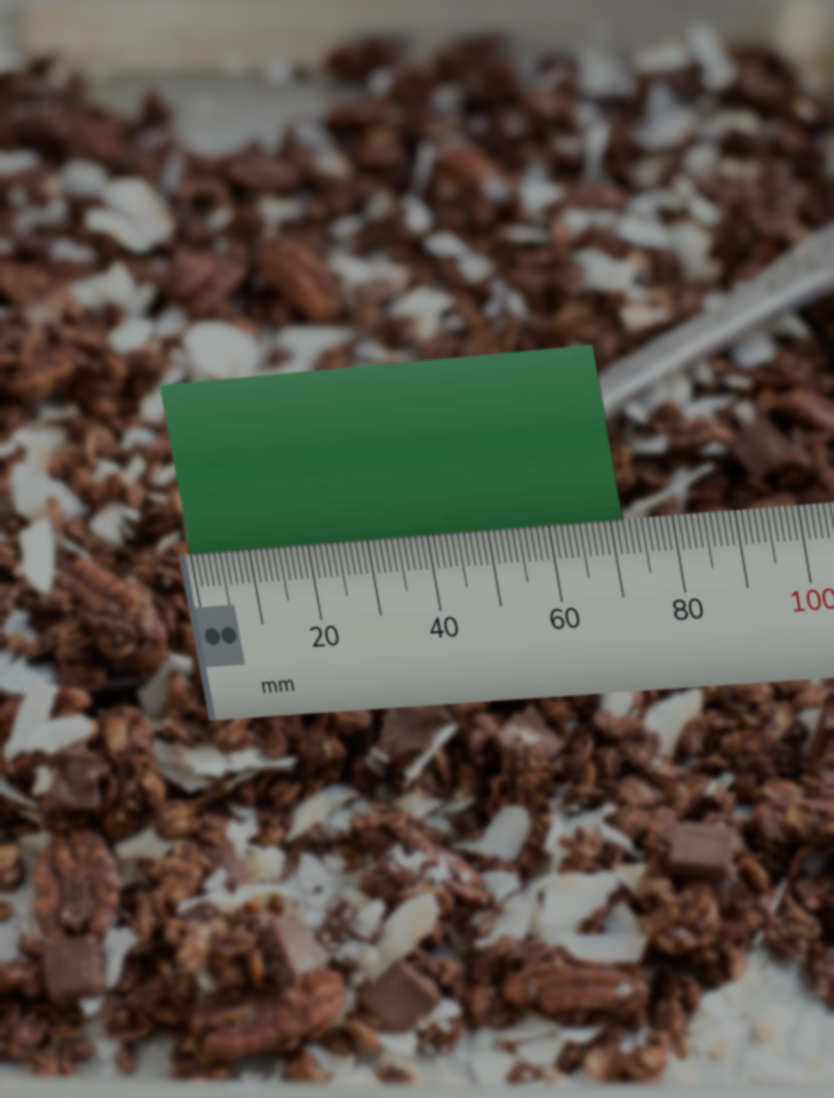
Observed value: 72; mm
